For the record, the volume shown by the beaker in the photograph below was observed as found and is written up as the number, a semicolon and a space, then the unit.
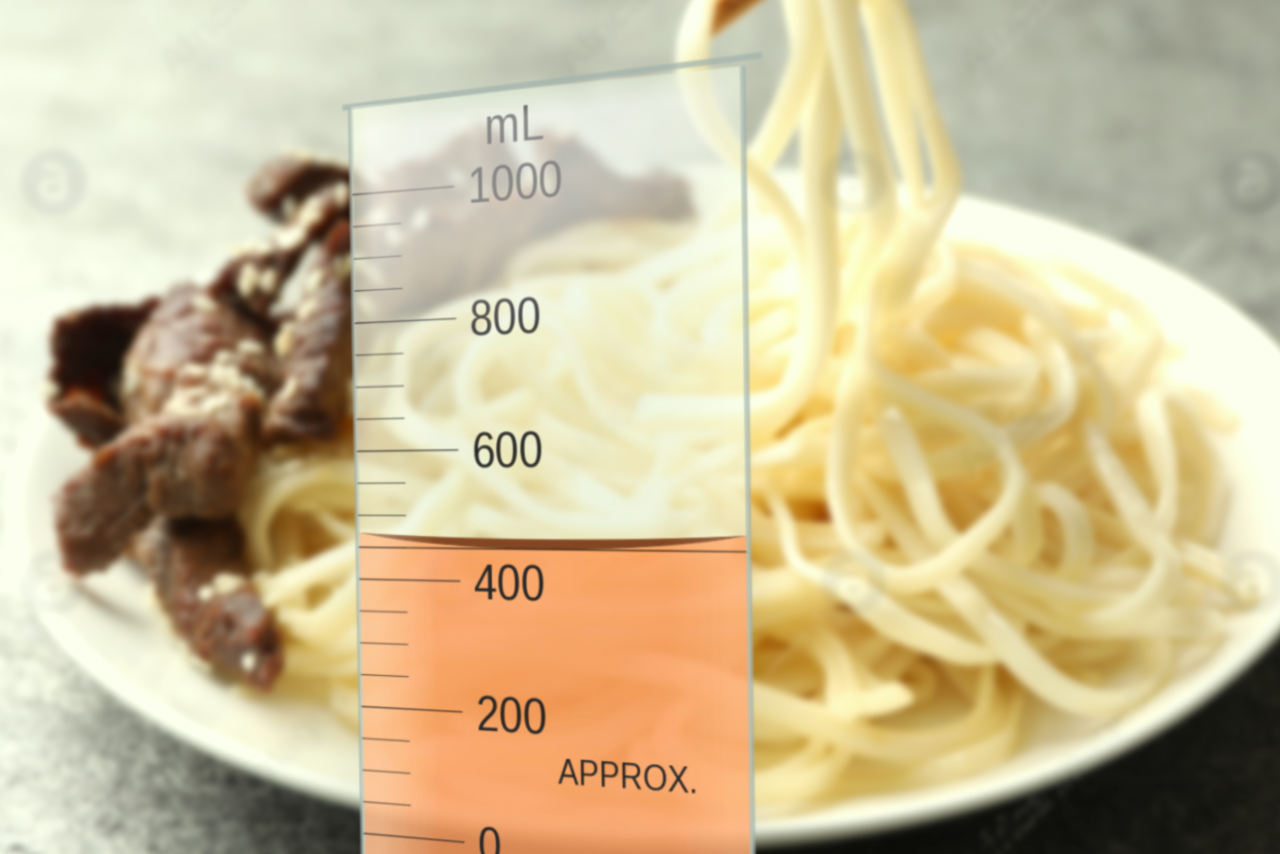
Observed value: 450; mL
